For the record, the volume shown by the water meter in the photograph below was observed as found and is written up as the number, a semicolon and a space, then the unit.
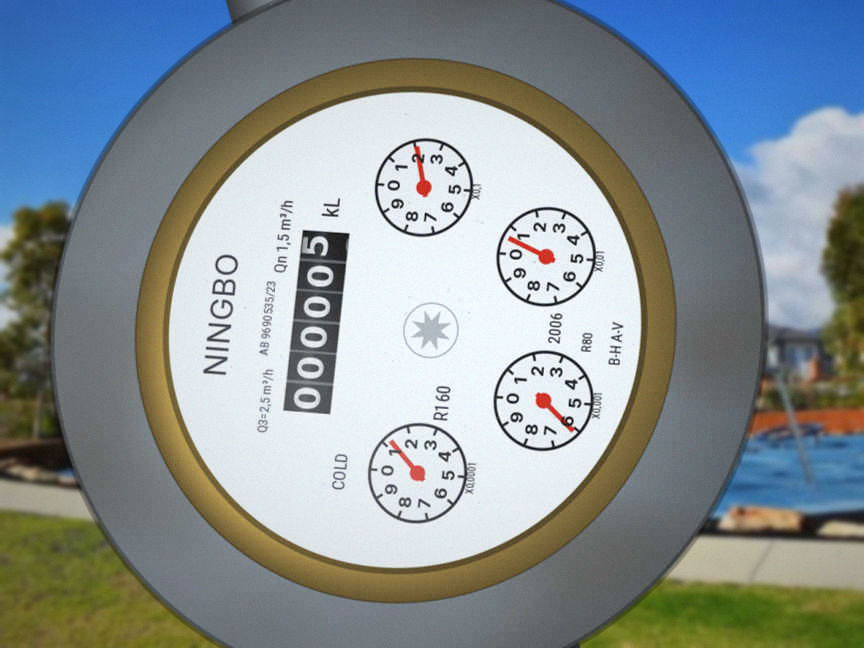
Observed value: 5.2061; kL
